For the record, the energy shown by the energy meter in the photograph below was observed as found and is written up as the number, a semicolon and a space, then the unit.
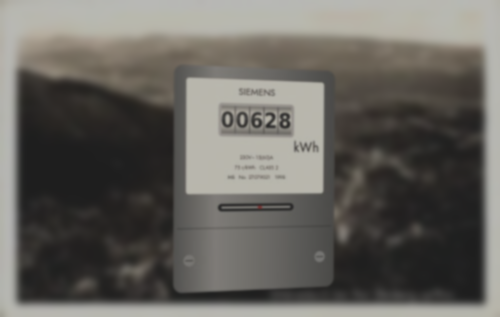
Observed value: 628; kWh
